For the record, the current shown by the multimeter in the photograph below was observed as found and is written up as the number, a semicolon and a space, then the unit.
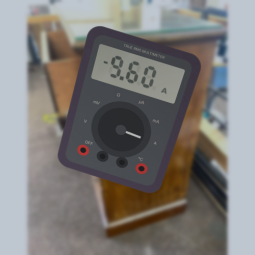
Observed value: -9.60; A
